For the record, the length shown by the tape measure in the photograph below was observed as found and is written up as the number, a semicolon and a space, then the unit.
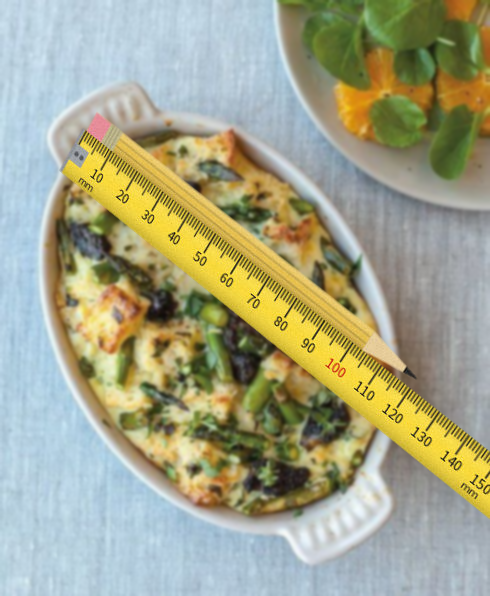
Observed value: 120; mm
